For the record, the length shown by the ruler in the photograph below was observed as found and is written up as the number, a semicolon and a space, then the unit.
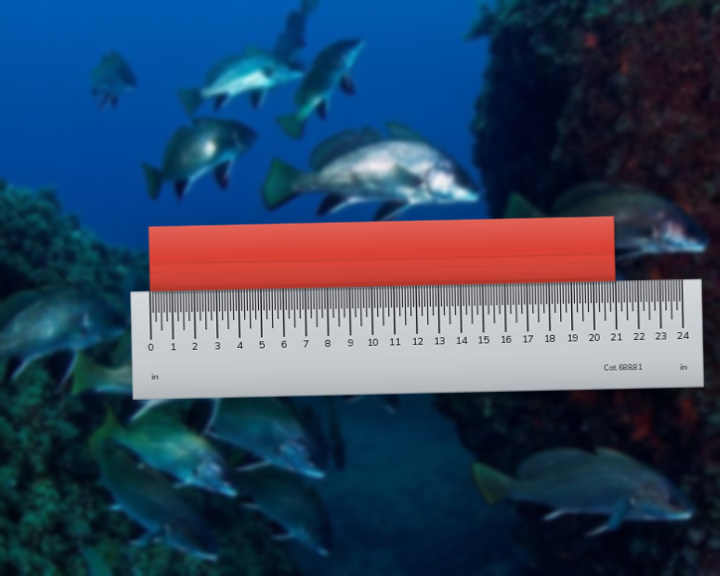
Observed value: 21; in
